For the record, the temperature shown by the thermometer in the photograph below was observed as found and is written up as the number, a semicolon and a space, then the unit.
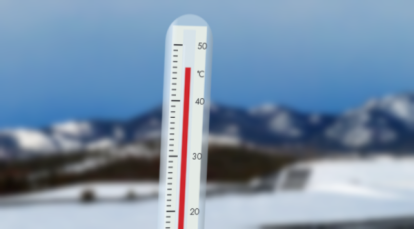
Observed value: 46; °C
